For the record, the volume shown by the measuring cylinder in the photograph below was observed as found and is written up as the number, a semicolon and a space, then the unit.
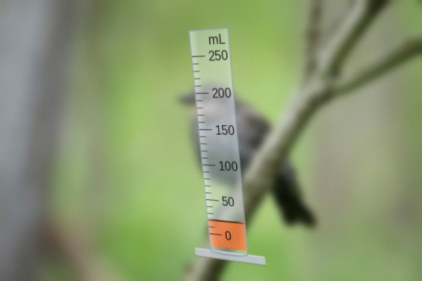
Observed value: 20; mL
